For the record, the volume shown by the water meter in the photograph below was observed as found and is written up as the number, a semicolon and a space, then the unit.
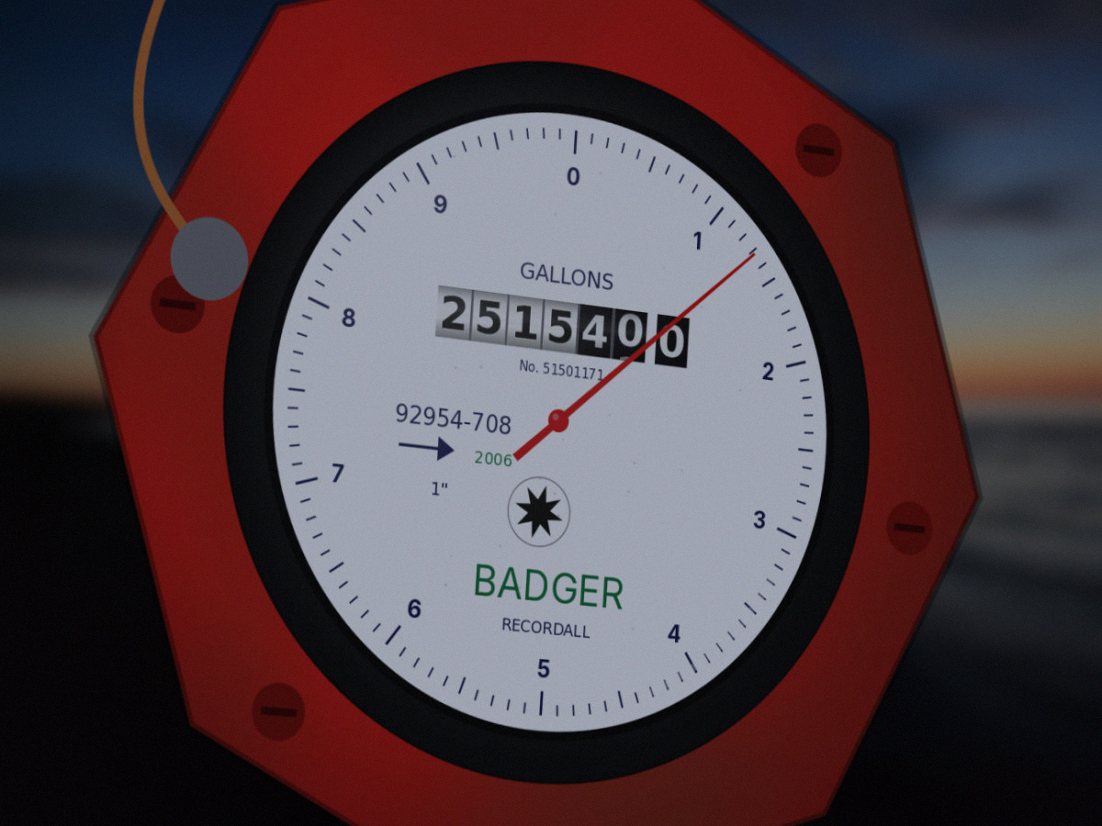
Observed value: 2515401.3; gal
